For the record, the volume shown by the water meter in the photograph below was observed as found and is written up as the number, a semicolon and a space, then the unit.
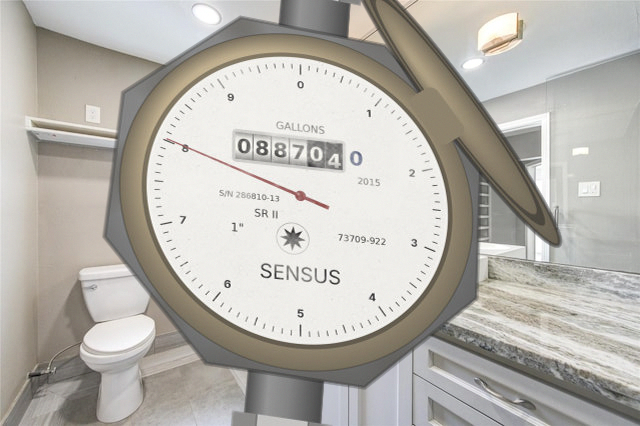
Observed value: 887038.0; gal
